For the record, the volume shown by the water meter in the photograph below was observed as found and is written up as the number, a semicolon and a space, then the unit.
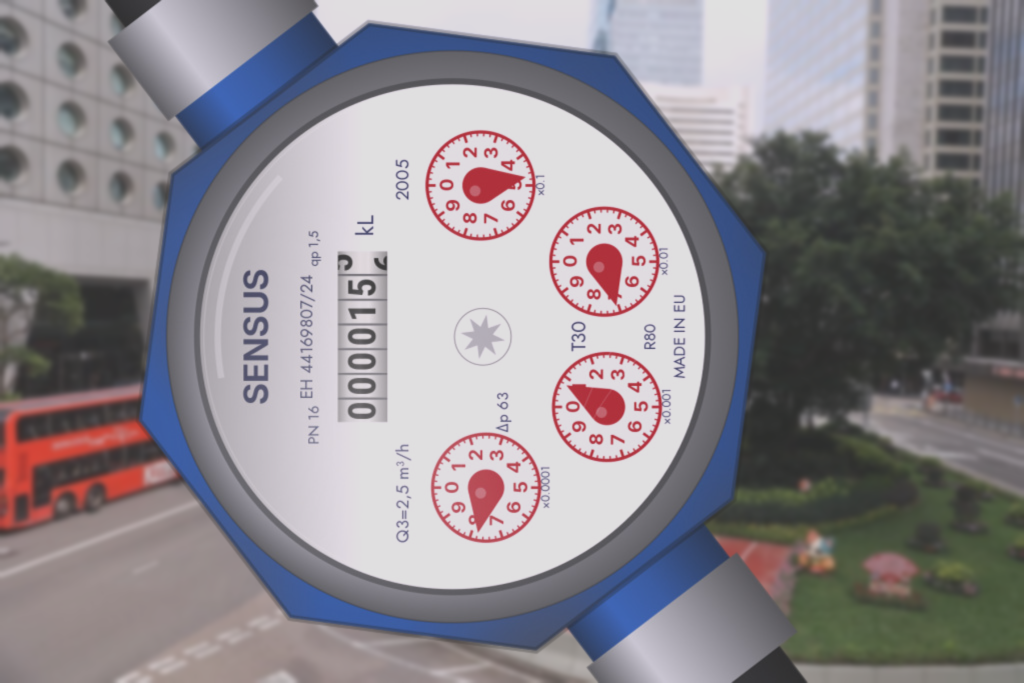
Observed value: 155.4707; kL
